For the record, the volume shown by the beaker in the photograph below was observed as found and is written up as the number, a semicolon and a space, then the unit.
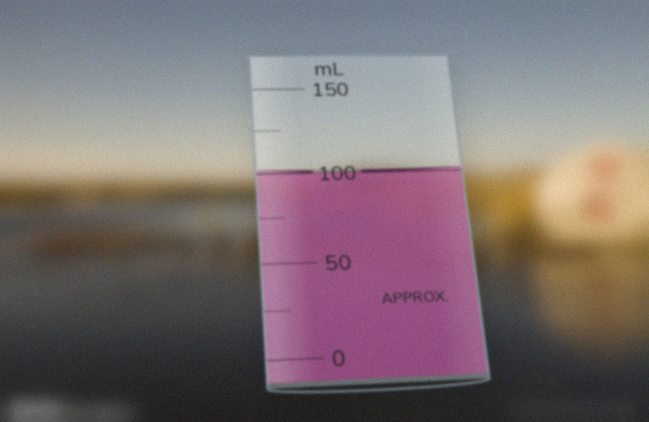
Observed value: 100; mL
